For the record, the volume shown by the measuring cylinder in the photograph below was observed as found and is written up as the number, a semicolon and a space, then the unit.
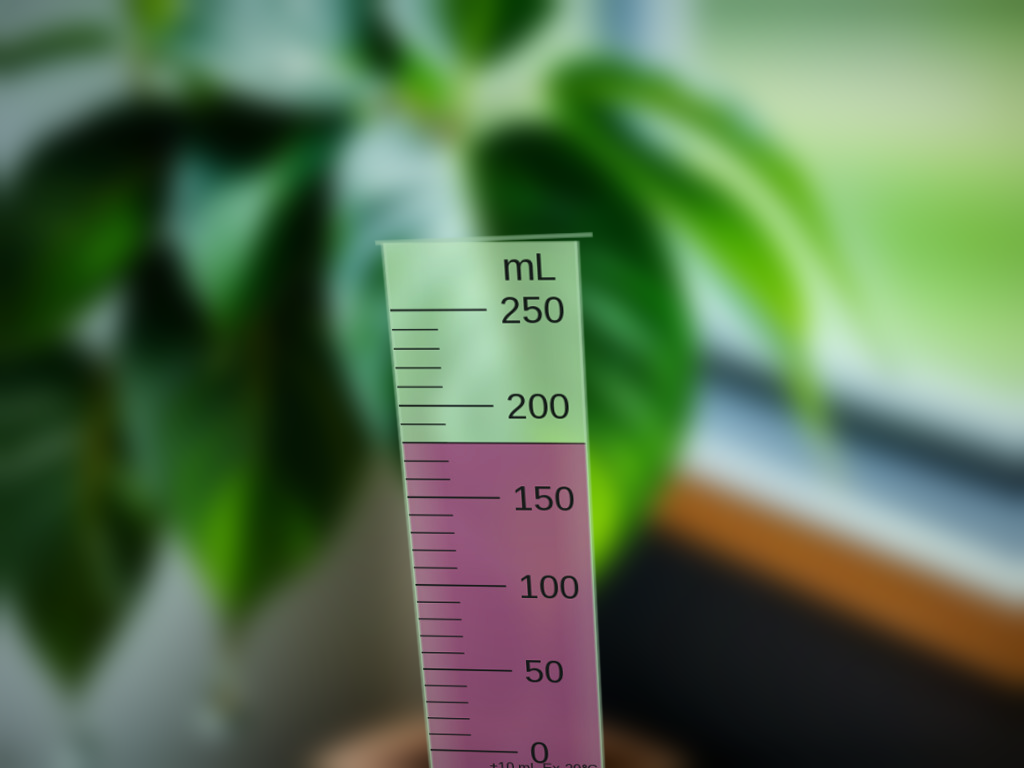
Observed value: 180; mL
